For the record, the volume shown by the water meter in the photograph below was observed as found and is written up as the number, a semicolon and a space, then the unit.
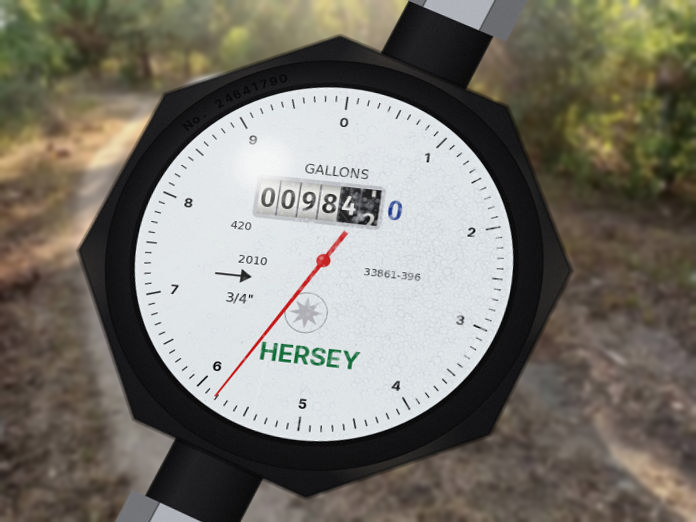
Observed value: 98415.8; gal
